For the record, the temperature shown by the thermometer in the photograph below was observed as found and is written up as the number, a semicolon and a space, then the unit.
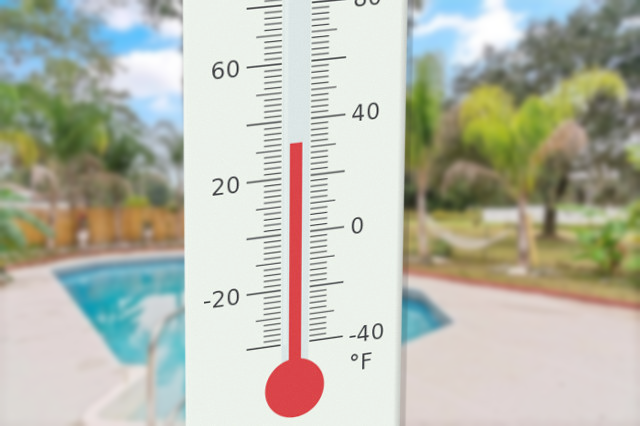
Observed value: 32; °F
